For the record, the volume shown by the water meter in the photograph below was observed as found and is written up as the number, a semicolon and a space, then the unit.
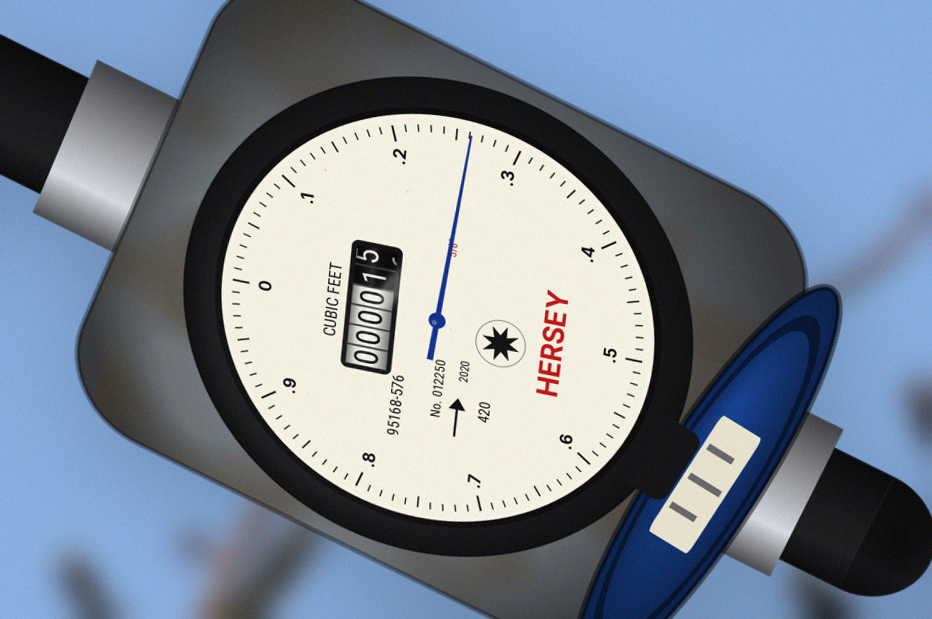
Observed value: 15.26; ft³
